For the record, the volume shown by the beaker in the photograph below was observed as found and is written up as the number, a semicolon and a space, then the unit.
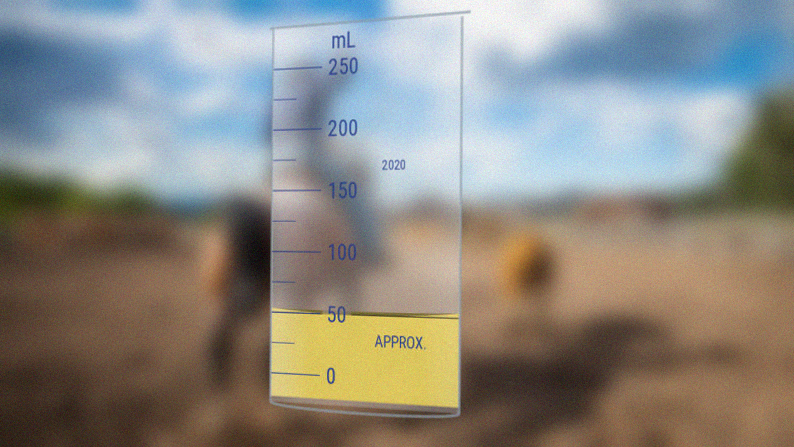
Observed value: 50; mL
